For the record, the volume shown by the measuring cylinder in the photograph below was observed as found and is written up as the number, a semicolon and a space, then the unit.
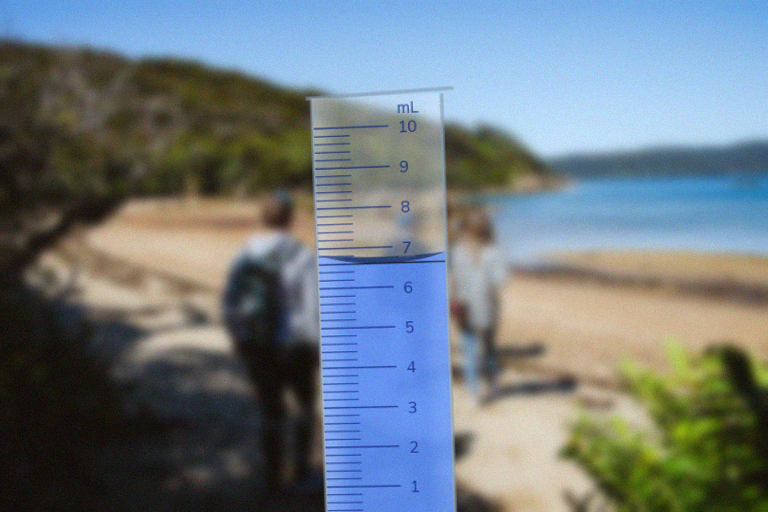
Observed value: 6.6; mL
